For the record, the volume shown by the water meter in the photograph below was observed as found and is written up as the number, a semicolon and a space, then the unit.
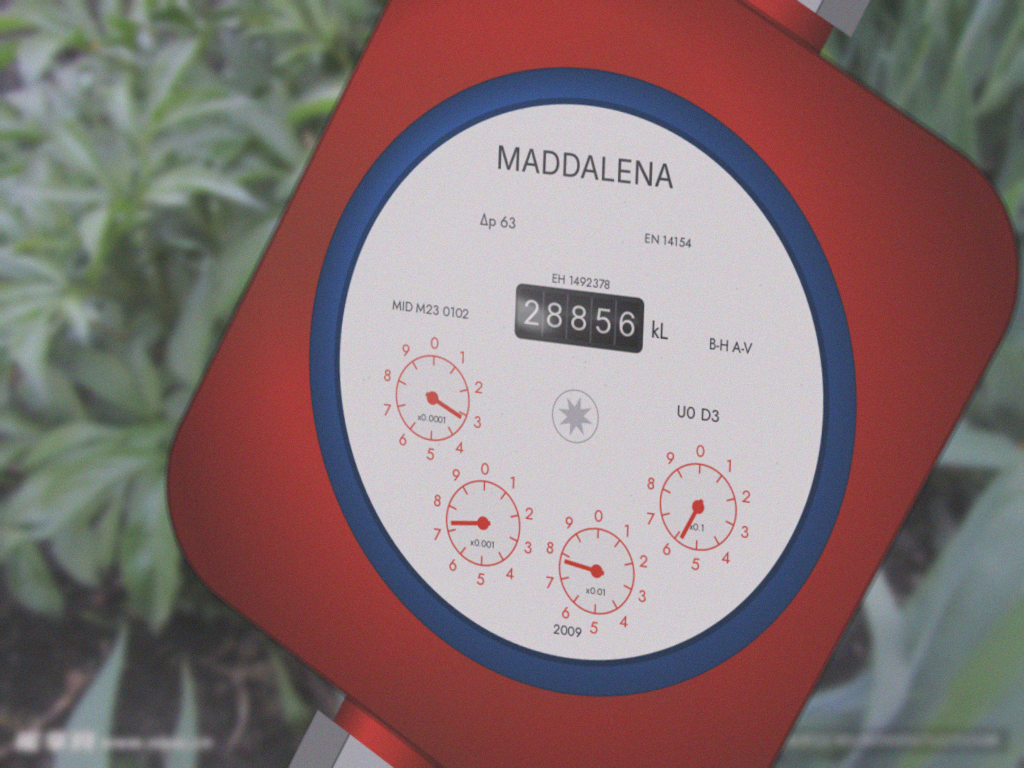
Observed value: 28856.5773; kL
